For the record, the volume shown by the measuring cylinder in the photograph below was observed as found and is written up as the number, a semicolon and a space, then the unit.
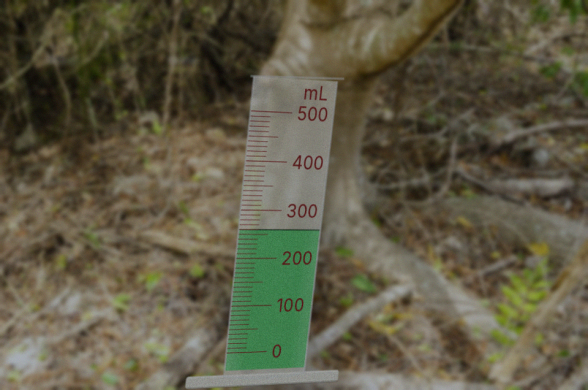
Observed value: 260; mL
